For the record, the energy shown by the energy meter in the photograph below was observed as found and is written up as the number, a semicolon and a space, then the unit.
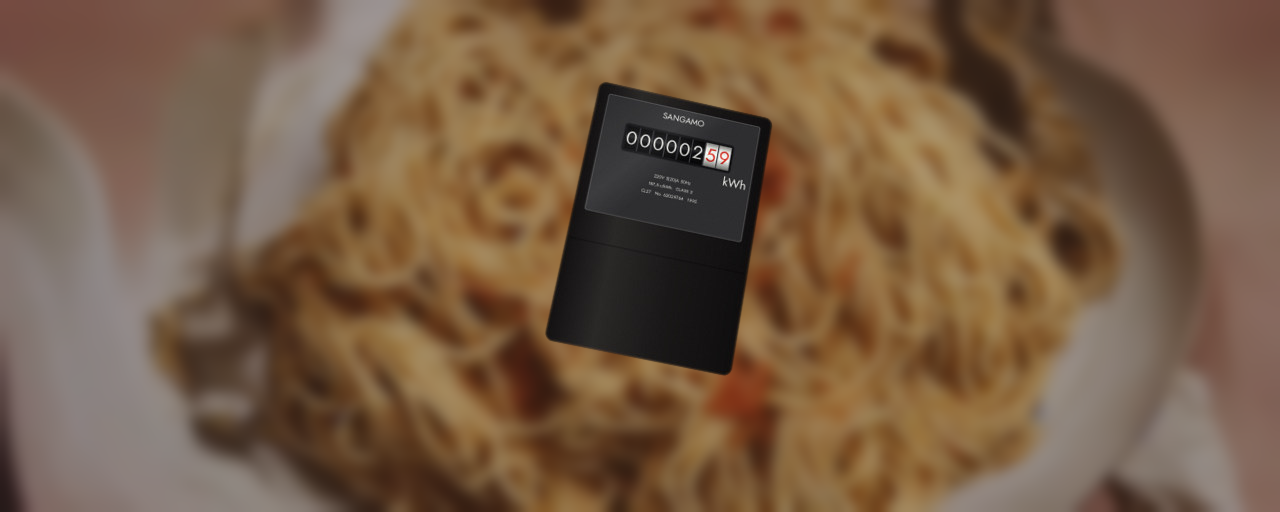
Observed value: 2.59; kWh
